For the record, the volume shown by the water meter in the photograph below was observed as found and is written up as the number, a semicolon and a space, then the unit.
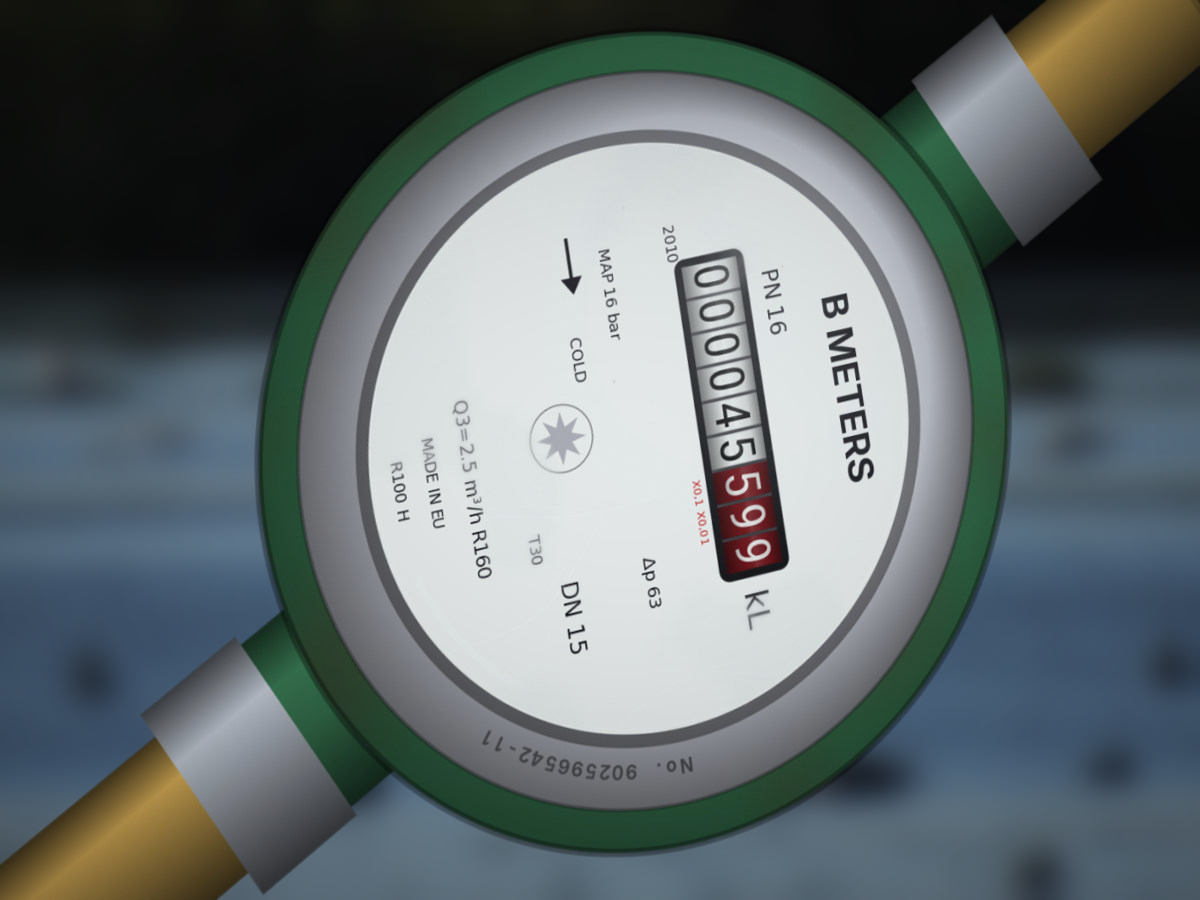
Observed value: 45.599; kL
